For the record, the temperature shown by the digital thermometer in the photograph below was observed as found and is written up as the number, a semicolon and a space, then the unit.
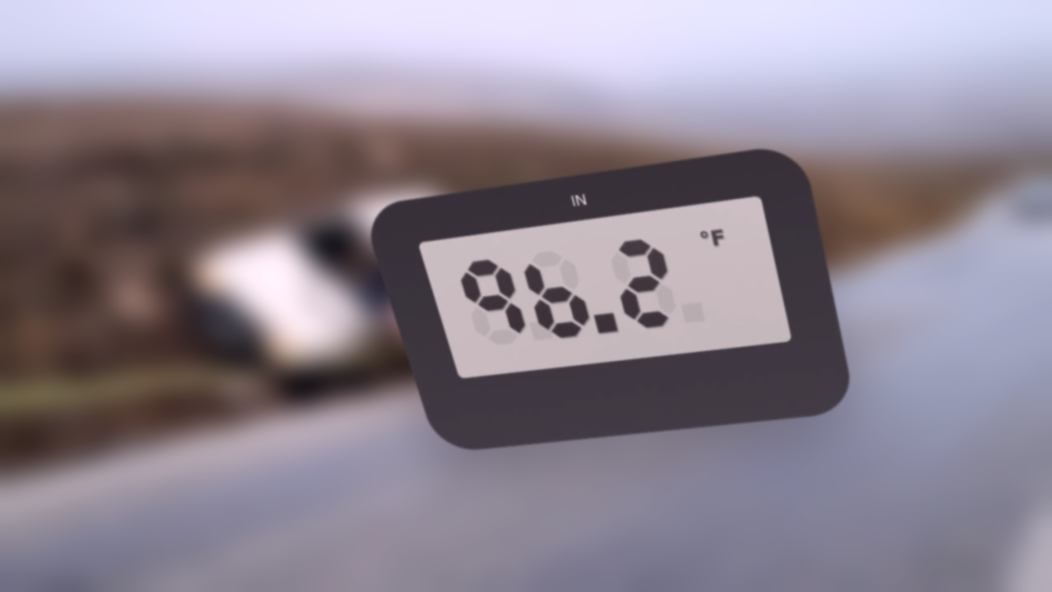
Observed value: 96.2; °F
